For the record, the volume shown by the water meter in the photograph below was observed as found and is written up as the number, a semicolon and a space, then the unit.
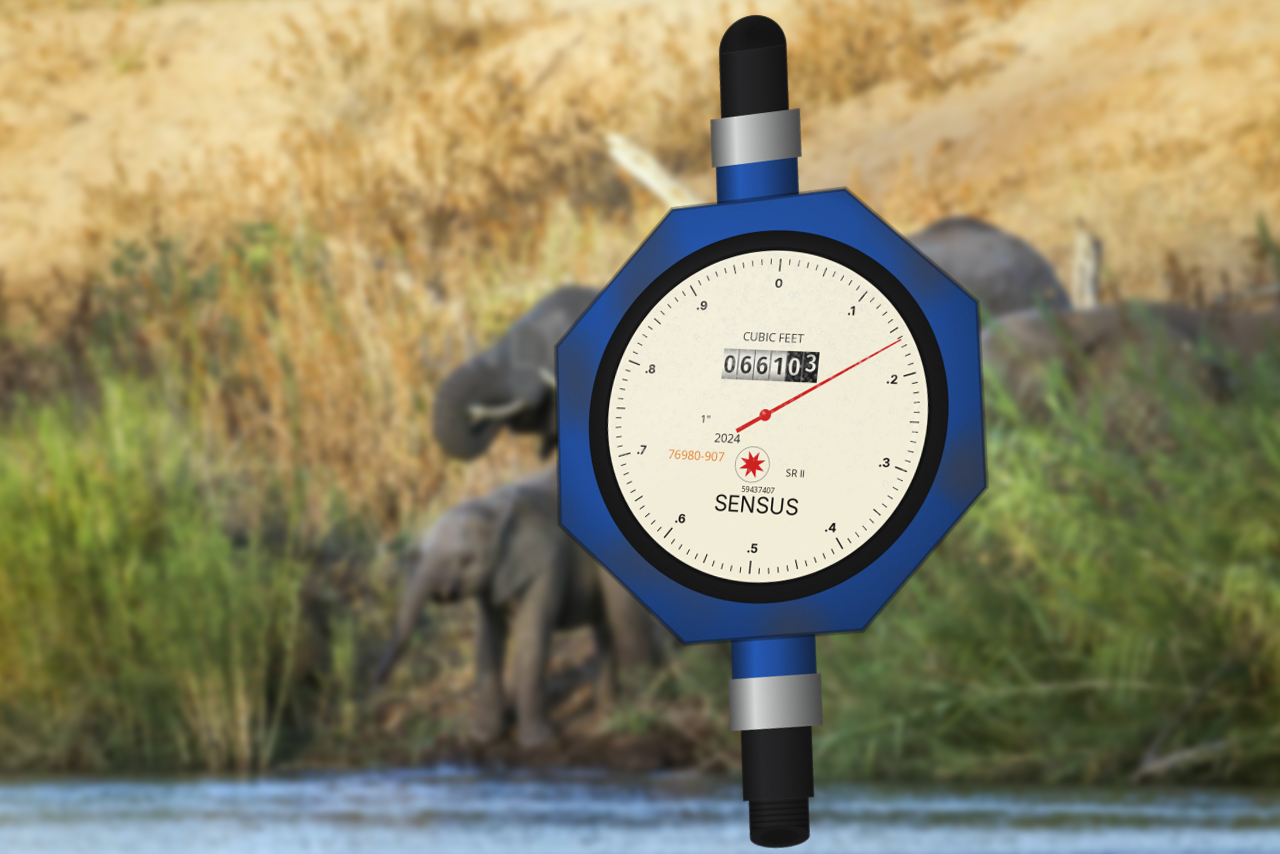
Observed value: 66103.16; ft³
